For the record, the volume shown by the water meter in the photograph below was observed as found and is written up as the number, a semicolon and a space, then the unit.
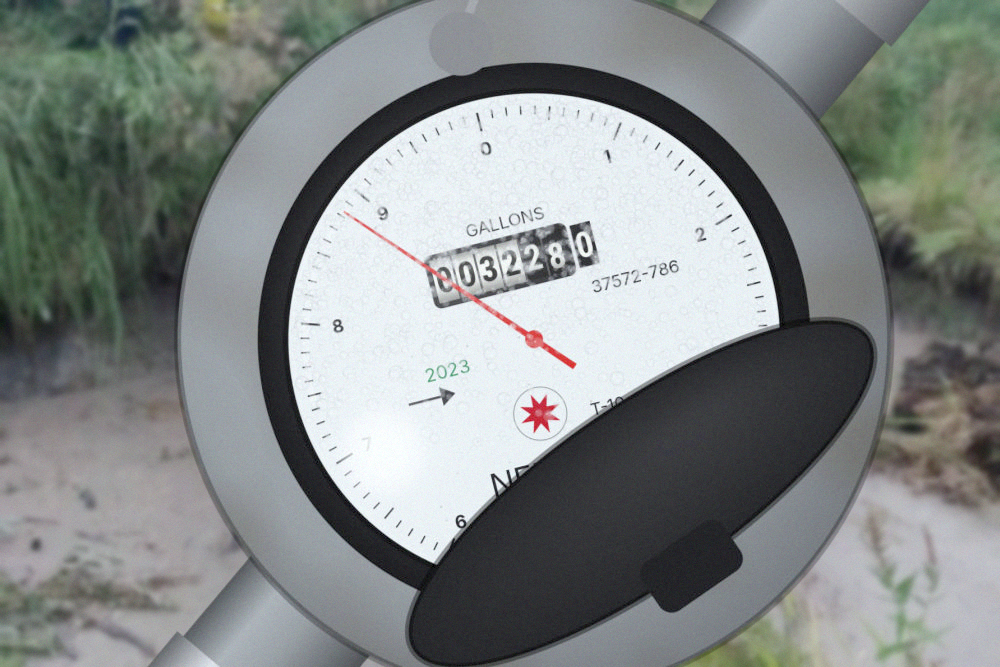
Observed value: 32278.8; gal
